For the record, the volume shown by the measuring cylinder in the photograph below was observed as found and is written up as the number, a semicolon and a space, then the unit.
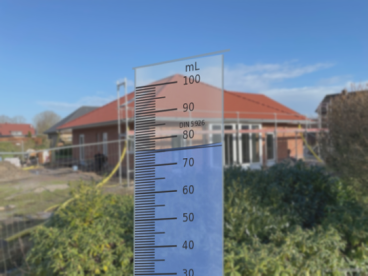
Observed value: 75; mL
